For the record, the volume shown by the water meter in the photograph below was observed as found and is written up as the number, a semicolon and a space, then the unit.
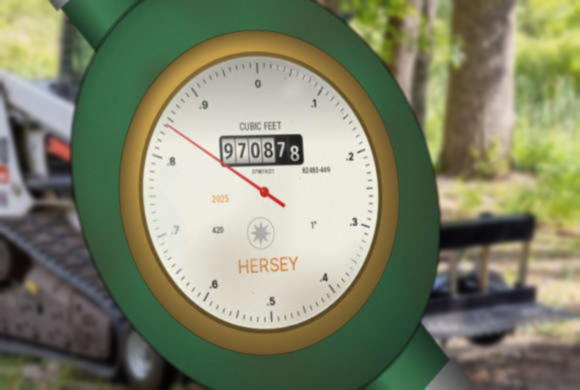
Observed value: 970877.84; ft³
